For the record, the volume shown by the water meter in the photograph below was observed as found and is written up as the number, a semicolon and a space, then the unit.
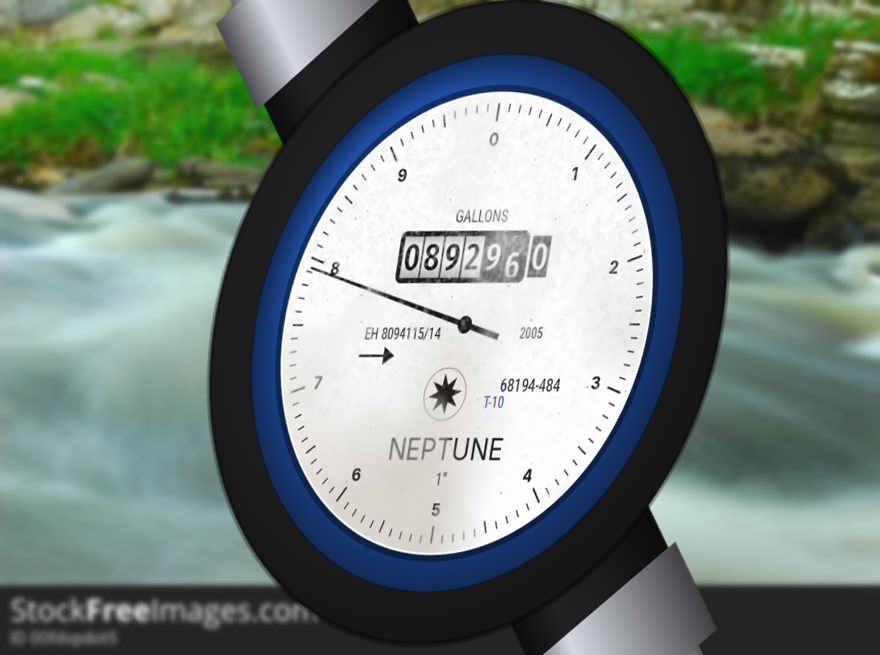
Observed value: 892957.9; gal
